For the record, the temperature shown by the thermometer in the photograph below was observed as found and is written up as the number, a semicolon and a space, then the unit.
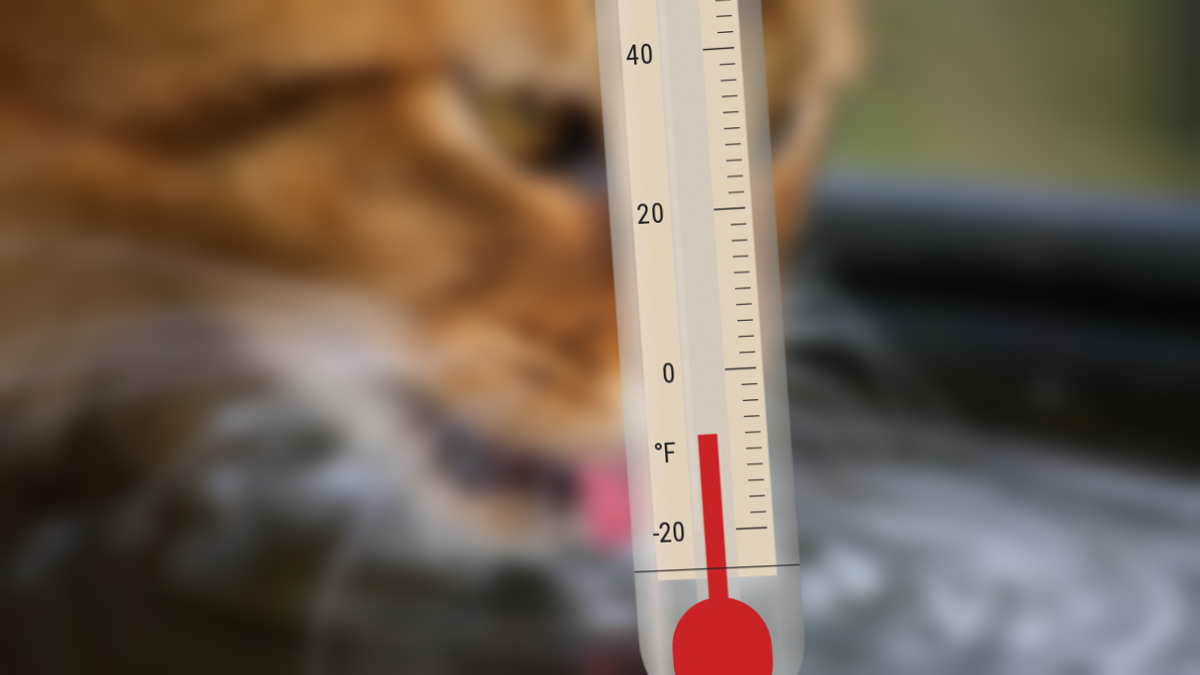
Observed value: -8; °F
